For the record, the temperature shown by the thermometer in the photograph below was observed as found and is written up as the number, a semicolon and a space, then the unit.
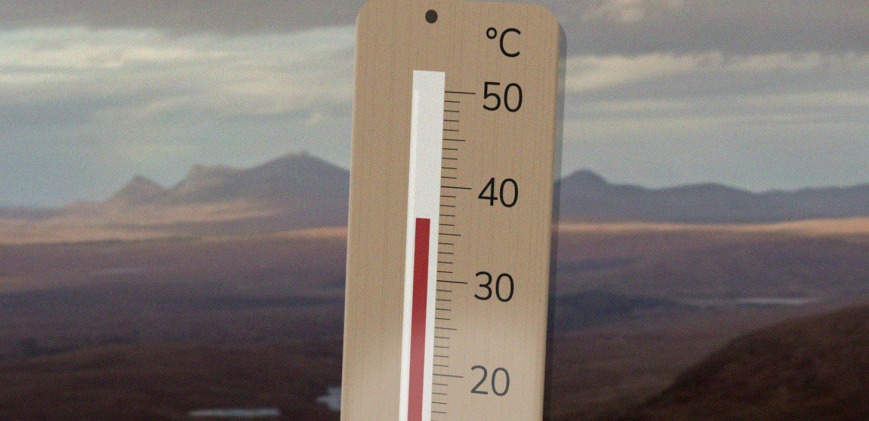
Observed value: 36.5; °C
